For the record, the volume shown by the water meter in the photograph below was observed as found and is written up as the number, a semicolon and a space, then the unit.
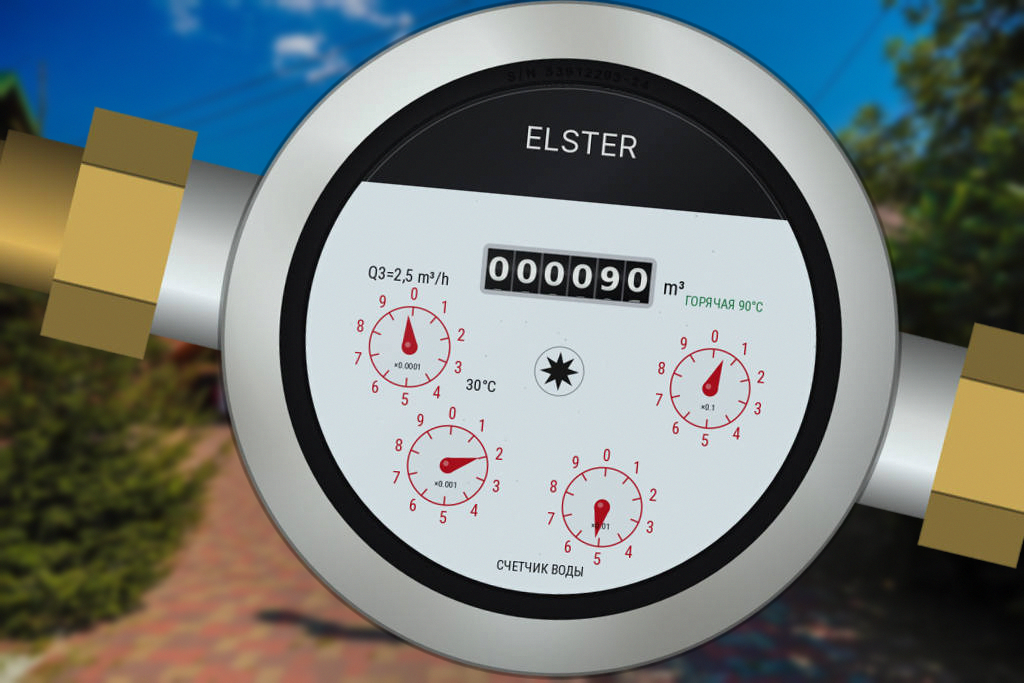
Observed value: 90.0519; m³
